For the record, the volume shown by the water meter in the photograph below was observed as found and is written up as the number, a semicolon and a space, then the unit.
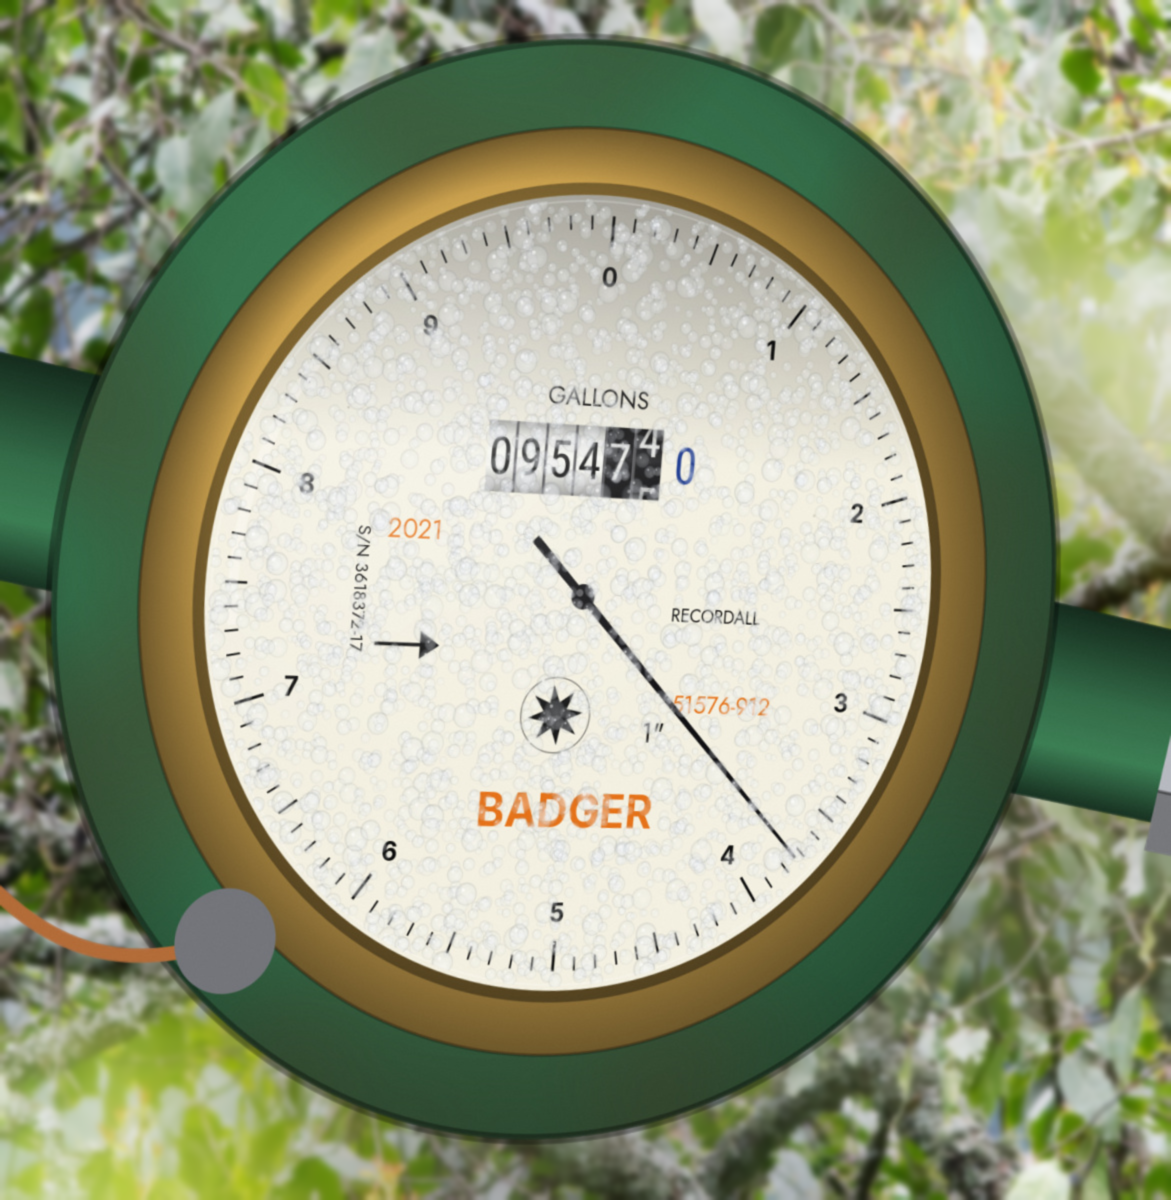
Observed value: 954743.7; gal
